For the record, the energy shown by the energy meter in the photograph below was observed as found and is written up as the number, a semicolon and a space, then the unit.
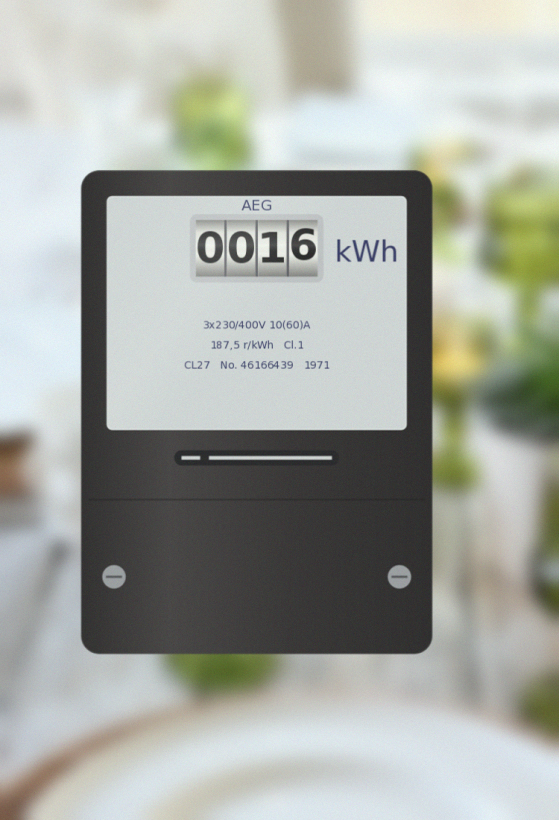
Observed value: 16; kWh
